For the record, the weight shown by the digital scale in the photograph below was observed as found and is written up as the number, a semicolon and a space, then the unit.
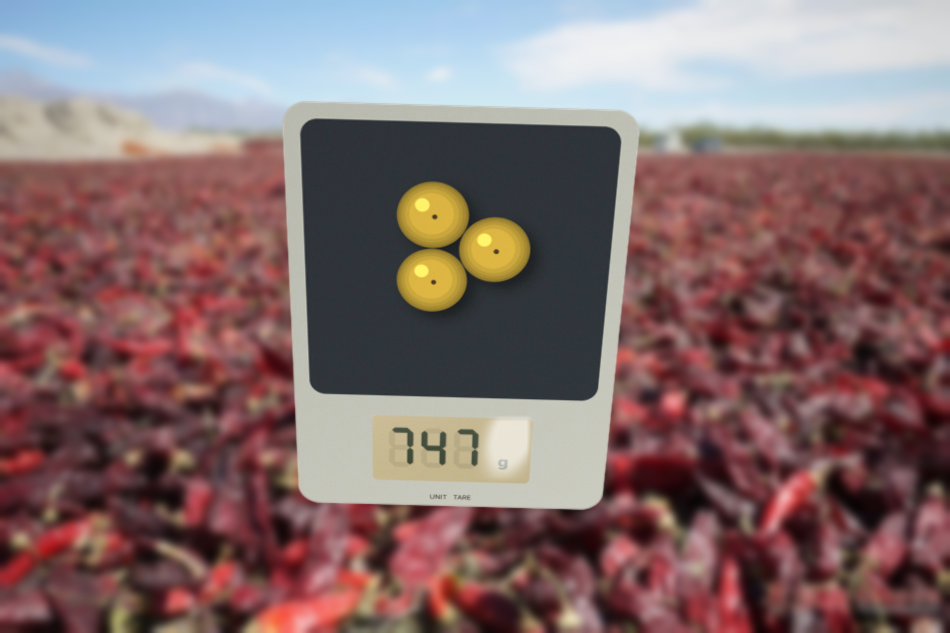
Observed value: 747; g
